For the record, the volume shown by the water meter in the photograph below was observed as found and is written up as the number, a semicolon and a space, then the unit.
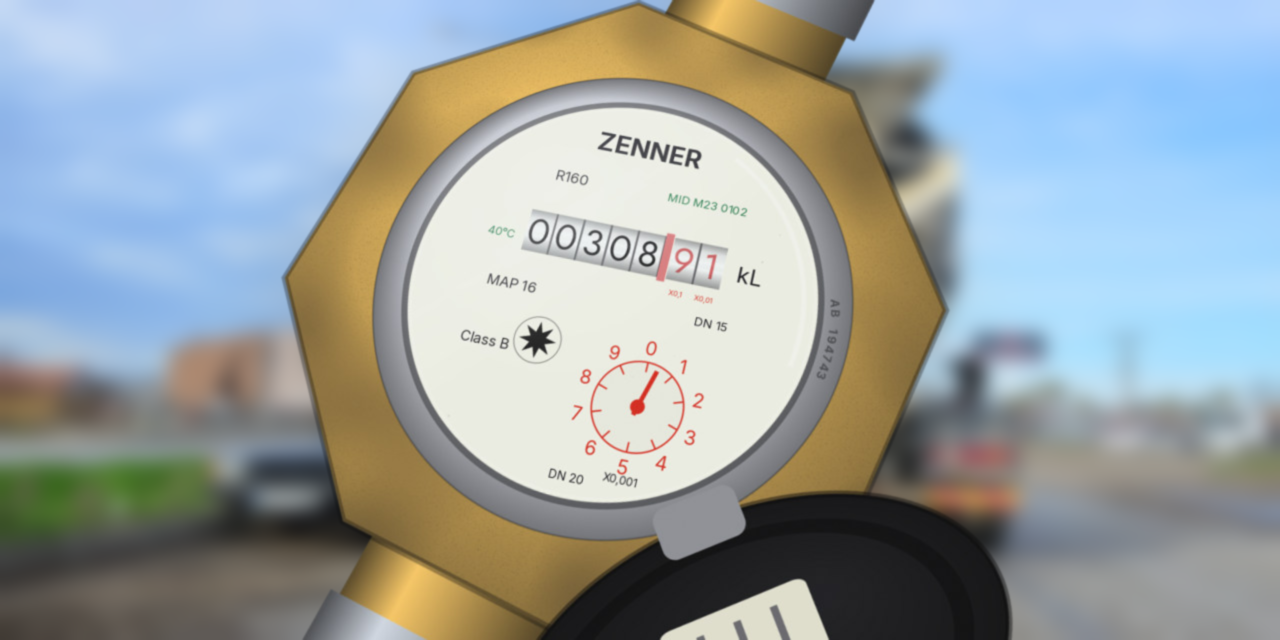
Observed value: 308.910; kL
